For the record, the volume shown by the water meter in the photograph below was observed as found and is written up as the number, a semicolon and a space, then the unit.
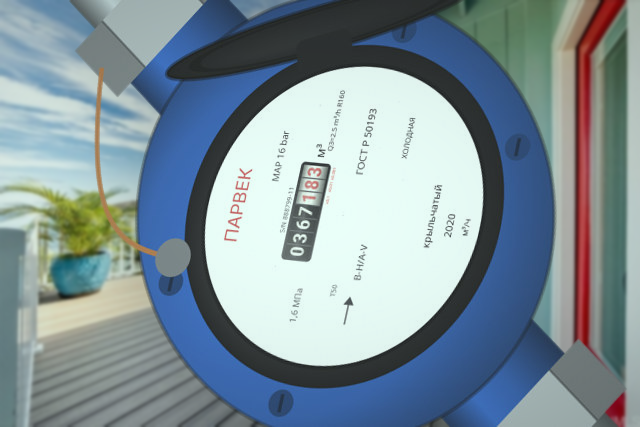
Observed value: 367.183; m³
